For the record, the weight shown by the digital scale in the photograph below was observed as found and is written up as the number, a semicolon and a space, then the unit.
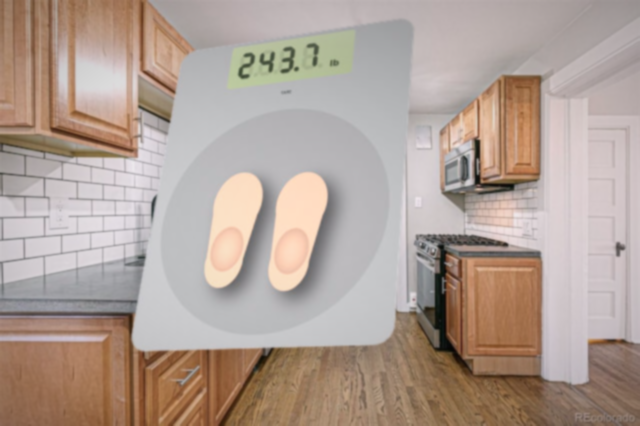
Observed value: 243.7; lb
